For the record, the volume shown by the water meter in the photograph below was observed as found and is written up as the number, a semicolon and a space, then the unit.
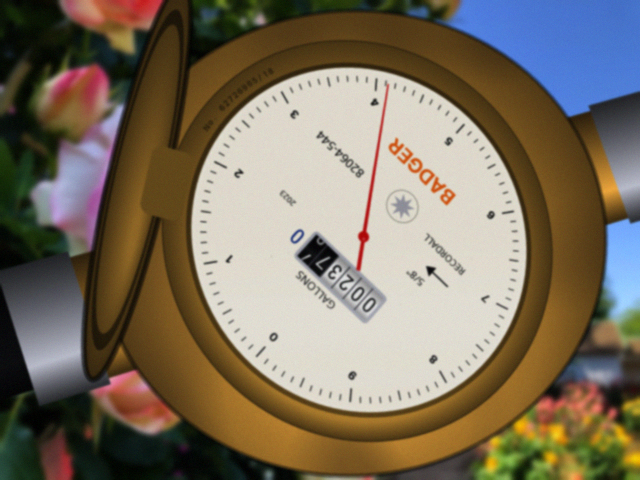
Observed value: 23774.1; gal
